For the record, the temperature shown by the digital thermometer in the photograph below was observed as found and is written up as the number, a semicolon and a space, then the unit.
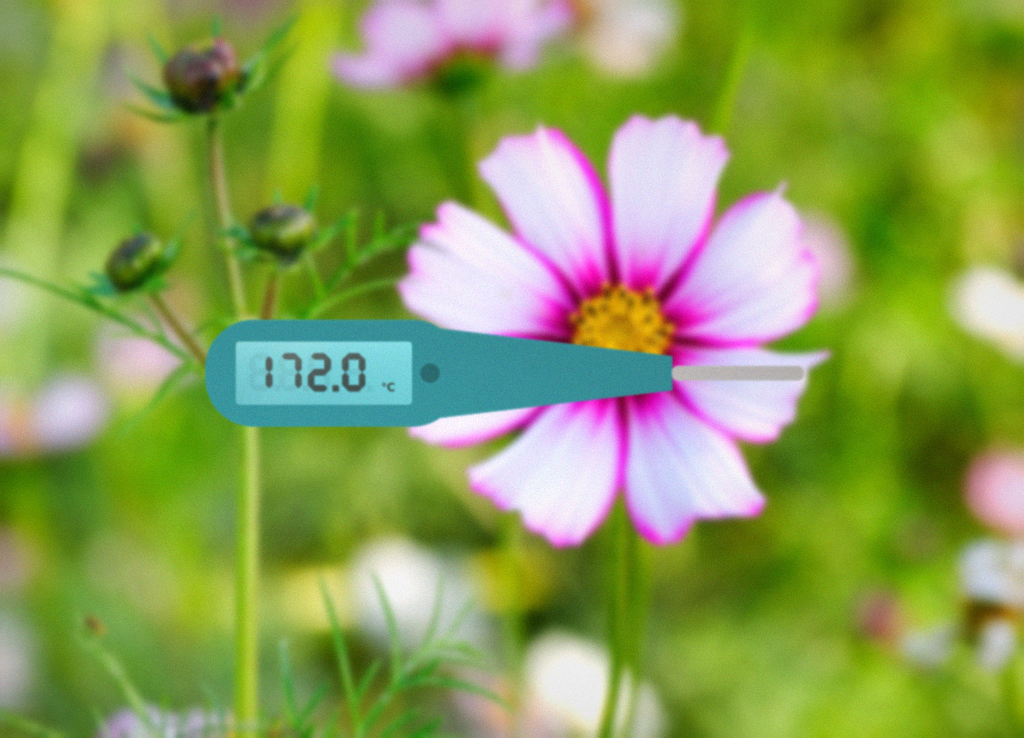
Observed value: 172.0; °C
